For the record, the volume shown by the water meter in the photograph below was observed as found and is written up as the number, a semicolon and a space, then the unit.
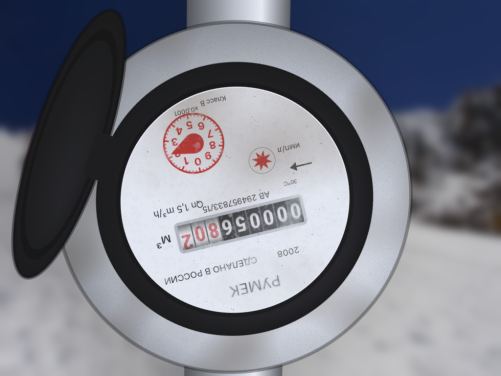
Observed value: 56.8022; m³
